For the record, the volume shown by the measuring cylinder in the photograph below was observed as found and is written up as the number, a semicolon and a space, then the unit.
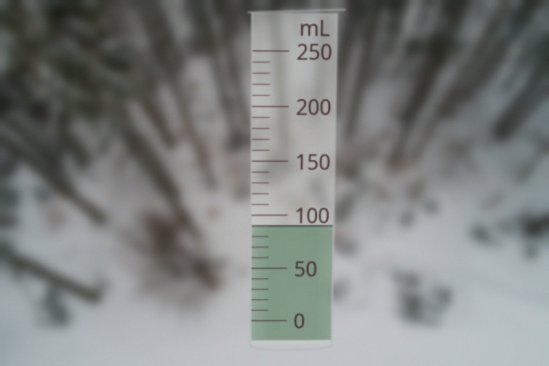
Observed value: 90; mL
